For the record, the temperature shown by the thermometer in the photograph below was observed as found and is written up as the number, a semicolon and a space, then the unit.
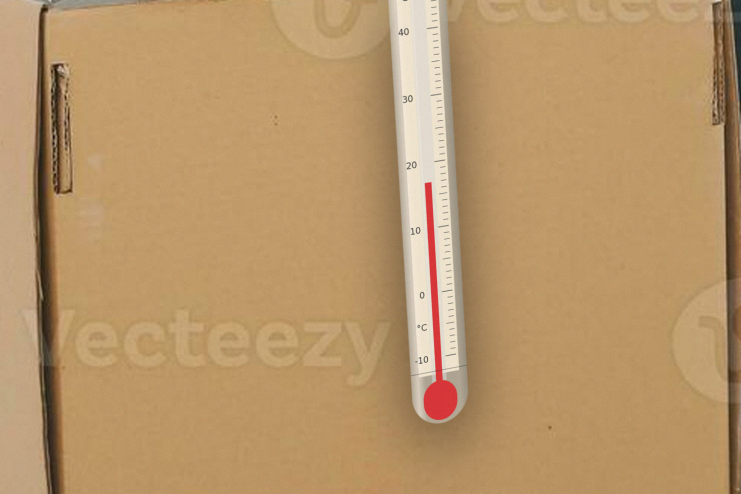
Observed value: 17; °C
